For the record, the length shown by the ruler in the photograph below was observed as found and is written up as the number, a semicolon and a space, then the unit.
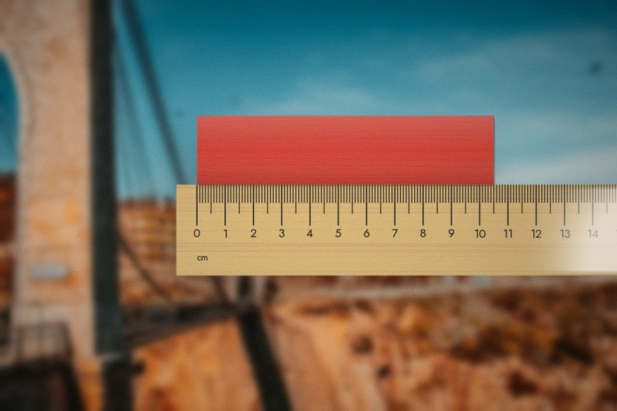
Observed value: 10.5; cm
